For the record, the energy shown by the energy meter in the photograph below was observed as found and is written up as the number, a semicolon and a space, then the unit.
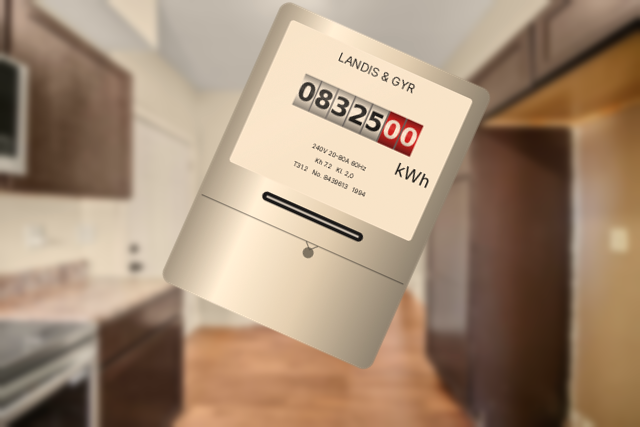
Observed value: 8325.00; kWh
